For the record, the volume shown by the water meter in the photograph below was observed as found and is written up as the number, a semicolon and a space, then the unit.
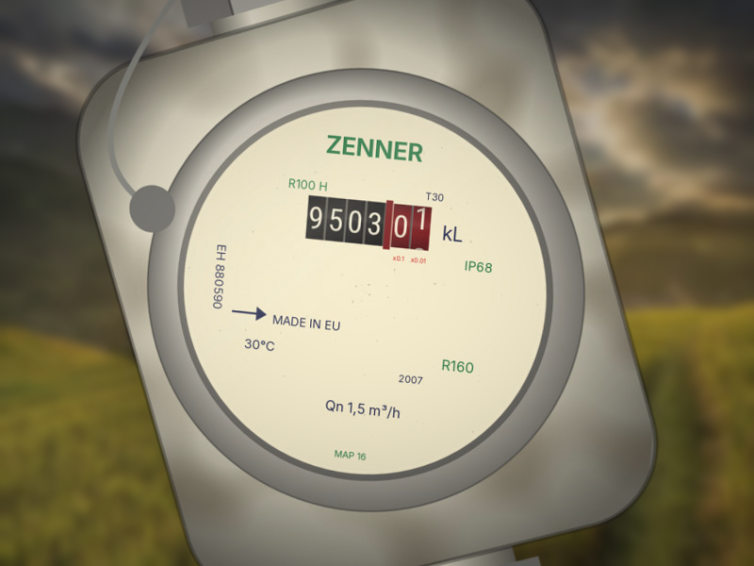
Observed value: 9503.01; kL
